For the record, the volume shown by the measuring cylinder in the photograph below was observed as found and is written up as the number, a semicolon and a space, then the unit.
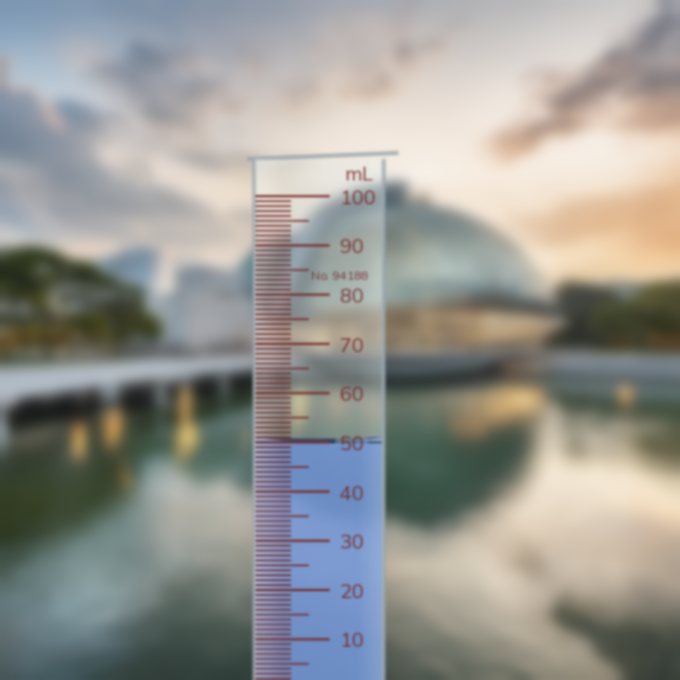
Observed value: 50; mL
